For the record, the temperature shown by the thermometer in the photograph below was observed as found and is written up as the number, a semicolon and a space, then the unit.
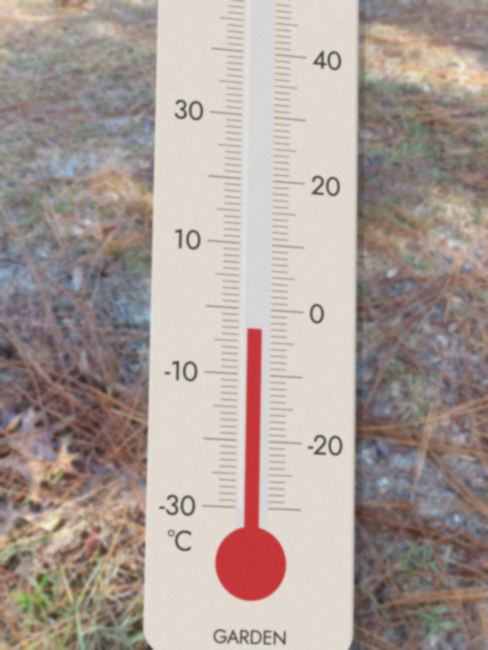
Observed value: -3; °C
